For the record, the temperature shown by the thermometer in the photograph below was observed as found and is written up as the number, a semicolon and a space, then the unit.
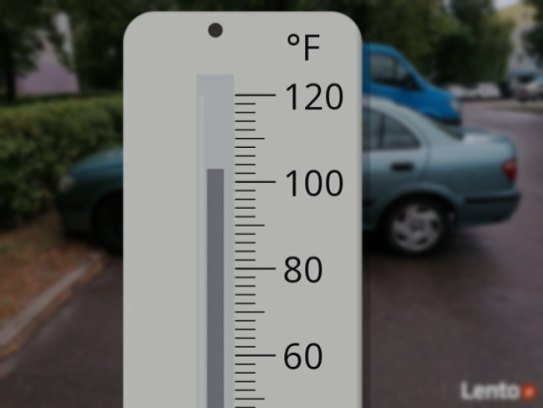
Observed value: 103; °F
